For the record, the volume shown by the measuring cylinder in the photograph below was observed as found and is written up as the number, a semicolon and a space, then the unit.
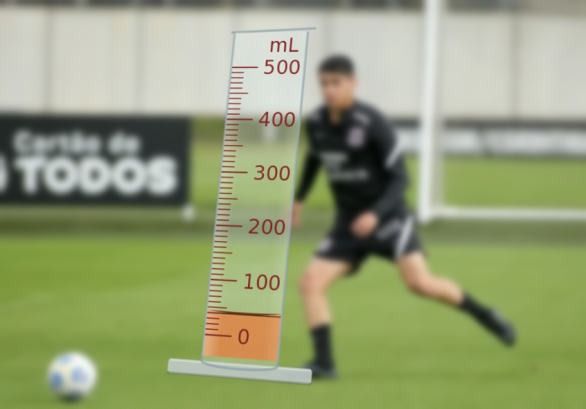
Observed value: 40; mL
